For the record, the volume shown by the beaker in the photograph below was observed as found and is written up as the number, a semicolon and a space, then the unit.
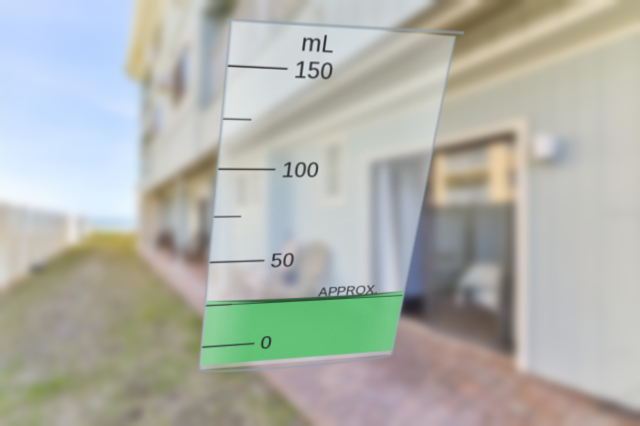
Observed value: 25; mL
